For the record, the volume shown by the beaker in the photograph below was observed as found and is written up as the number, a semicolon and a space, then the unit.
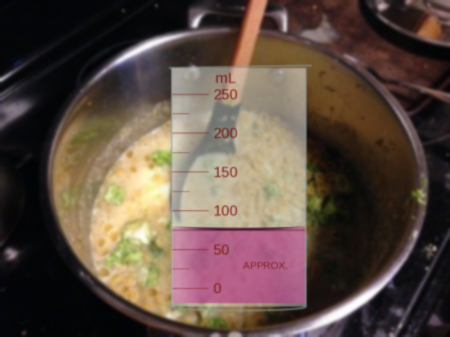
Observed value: 75; mL
